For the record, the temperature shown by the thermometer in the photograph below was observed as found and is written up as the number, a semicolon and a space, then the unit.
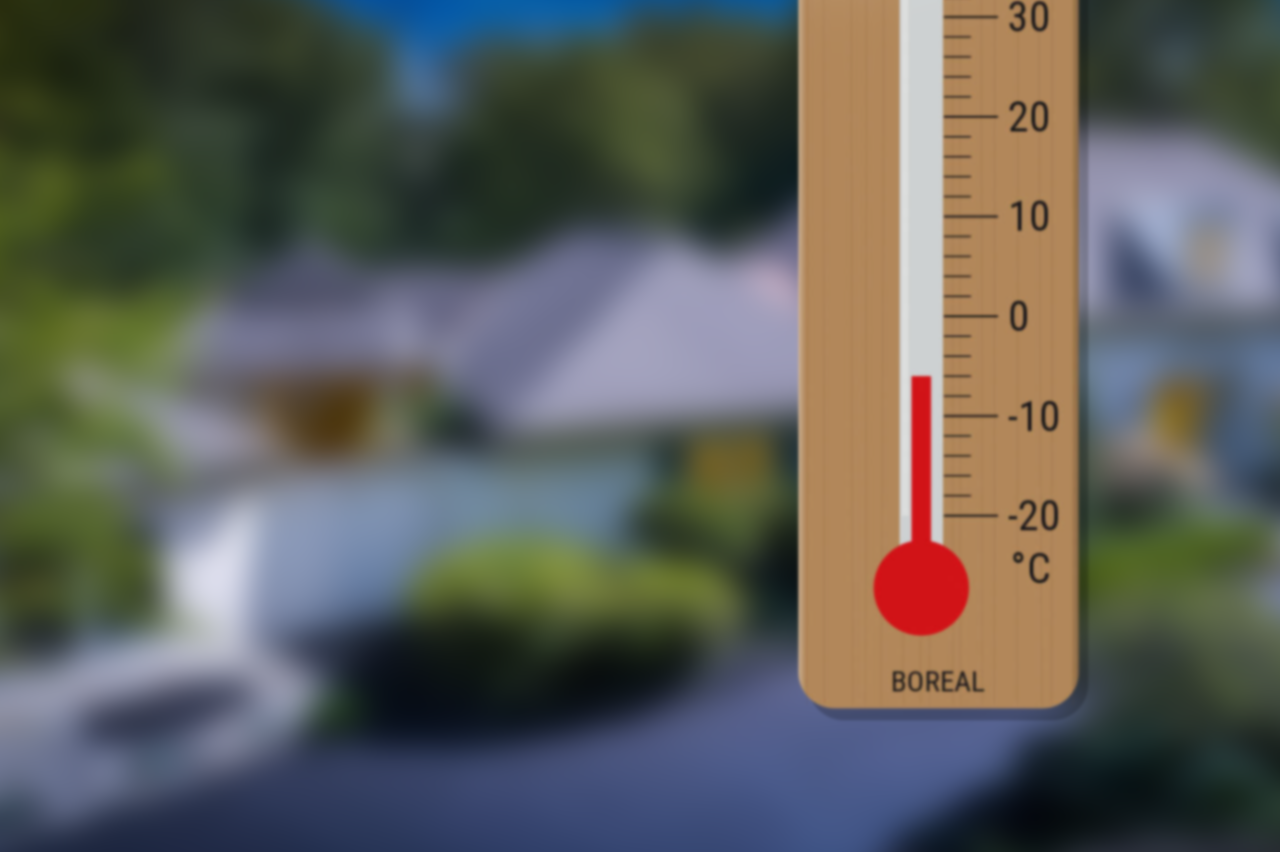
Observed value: -6; °C
